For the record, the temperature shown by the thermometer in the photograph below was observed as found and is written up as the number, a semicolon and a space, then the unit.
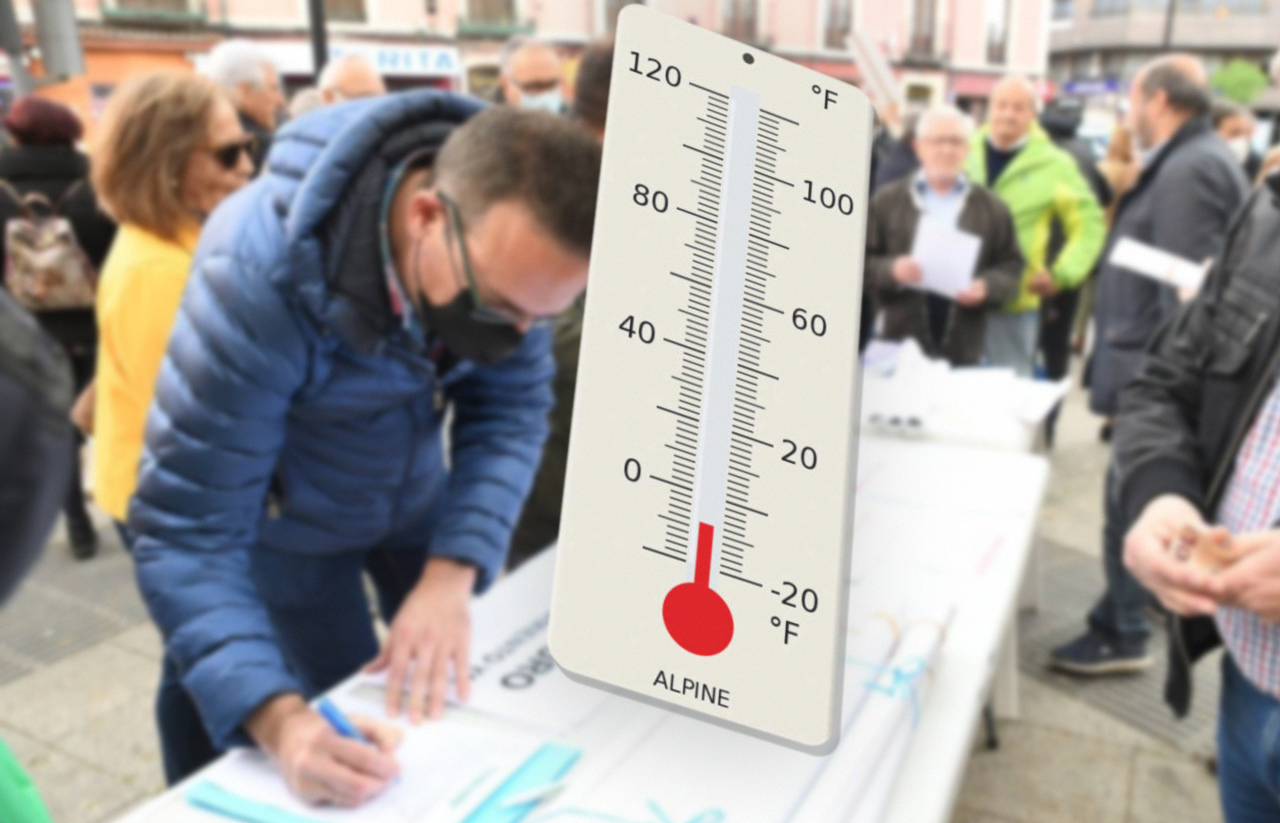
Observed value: -8; °F
